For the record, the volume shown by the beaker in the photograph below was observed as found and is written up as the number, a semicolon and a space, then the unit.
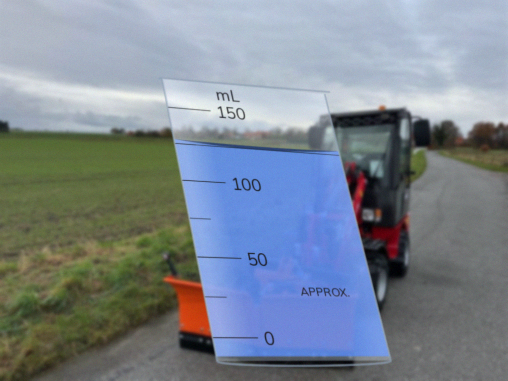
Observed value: 125; mL
